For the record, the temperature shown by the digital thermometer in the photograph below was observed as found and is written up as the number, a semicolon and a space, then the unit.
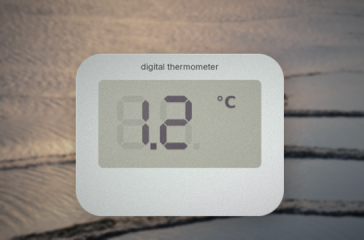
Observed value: 1.2; °C
